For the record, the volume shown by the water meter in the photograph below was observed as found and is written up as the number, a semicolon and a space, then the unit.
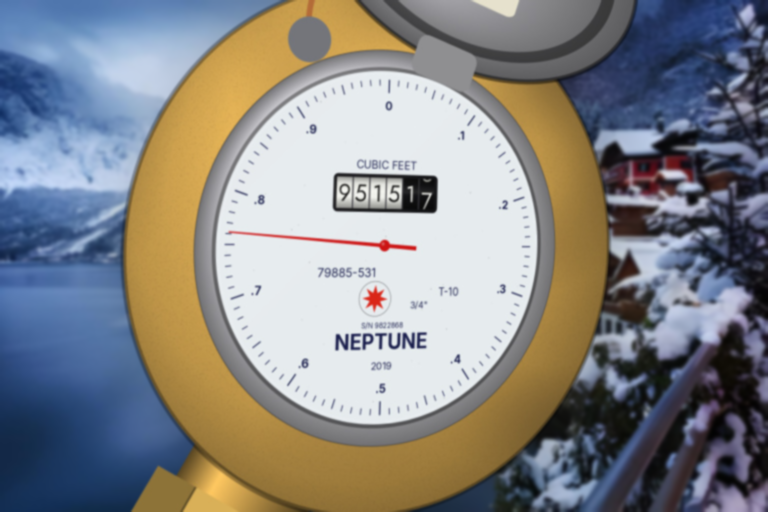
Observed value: 951516.76; ft³
